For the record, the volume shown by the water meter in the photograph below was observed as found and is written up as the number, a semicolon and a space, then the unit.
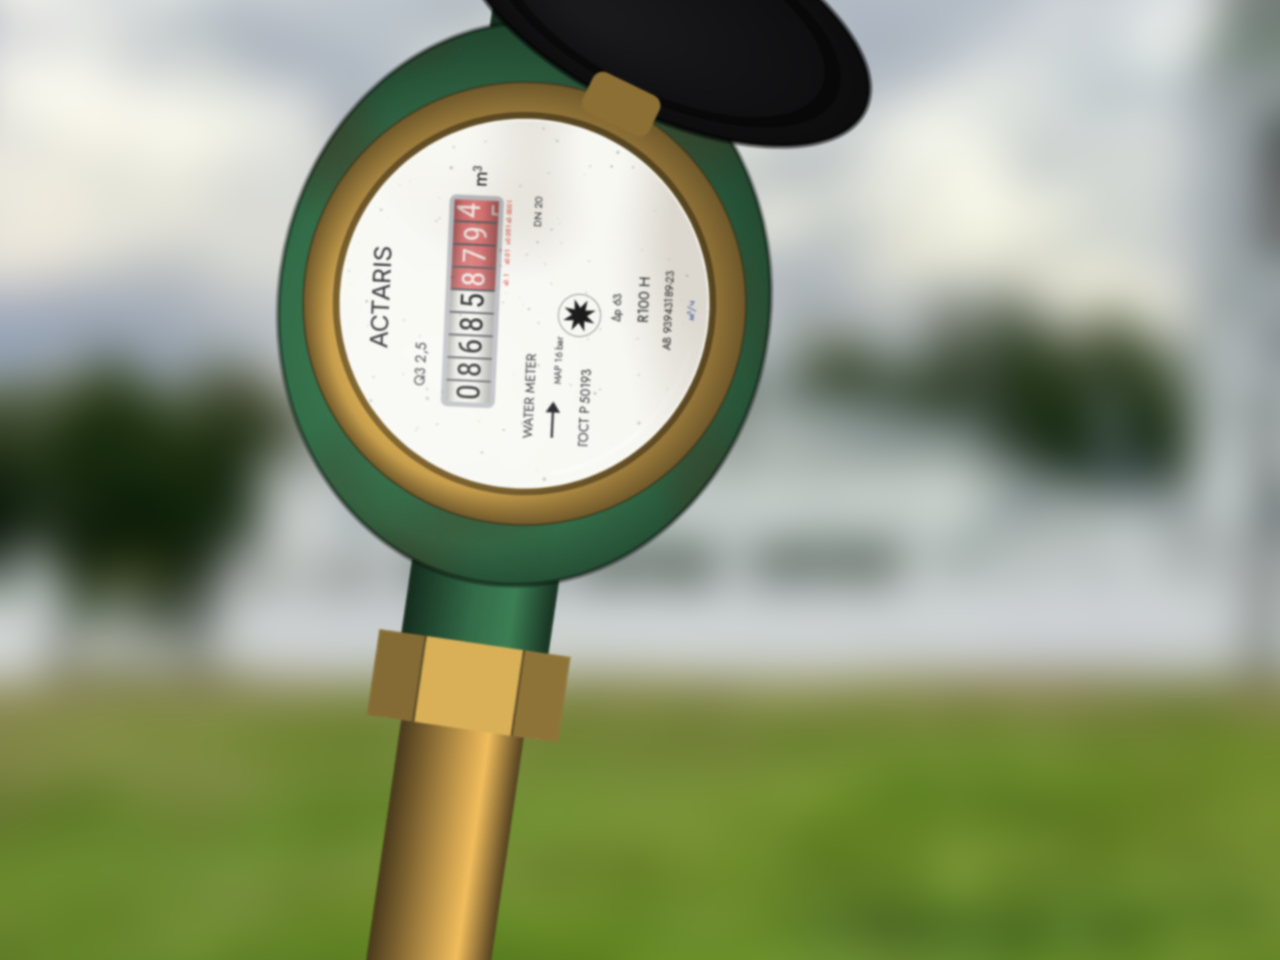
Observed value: 8685.8794; m³
